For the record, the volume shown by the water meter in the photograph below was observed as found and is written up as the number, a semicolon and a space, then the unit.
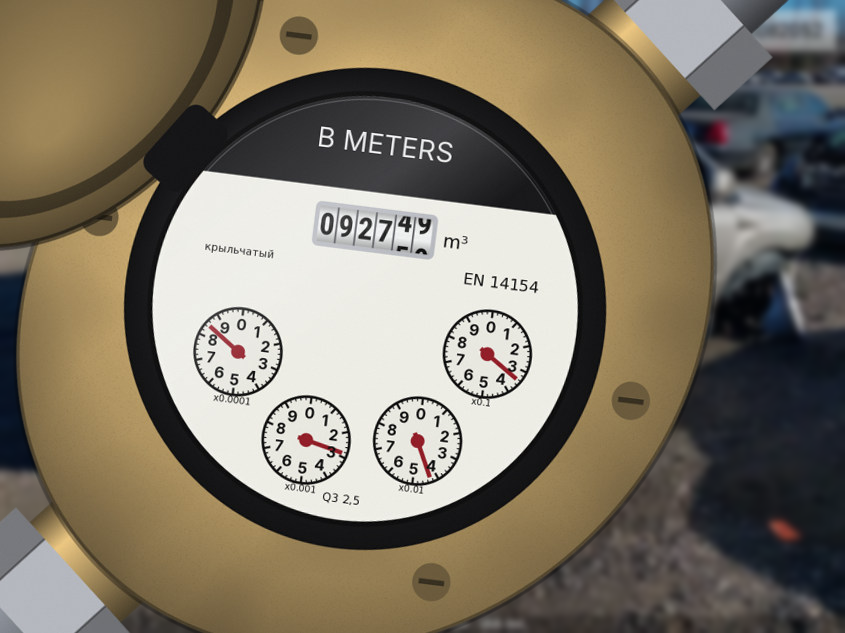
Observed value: 92749.3428; m³
